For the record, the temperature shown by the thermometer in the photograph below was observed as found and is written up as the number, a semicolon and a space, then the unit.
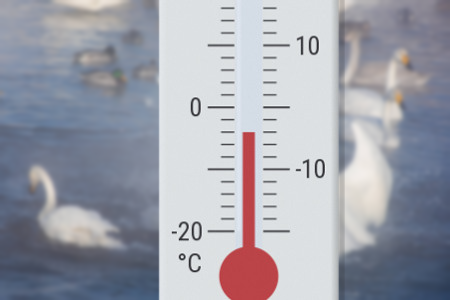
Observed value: -4; °C
